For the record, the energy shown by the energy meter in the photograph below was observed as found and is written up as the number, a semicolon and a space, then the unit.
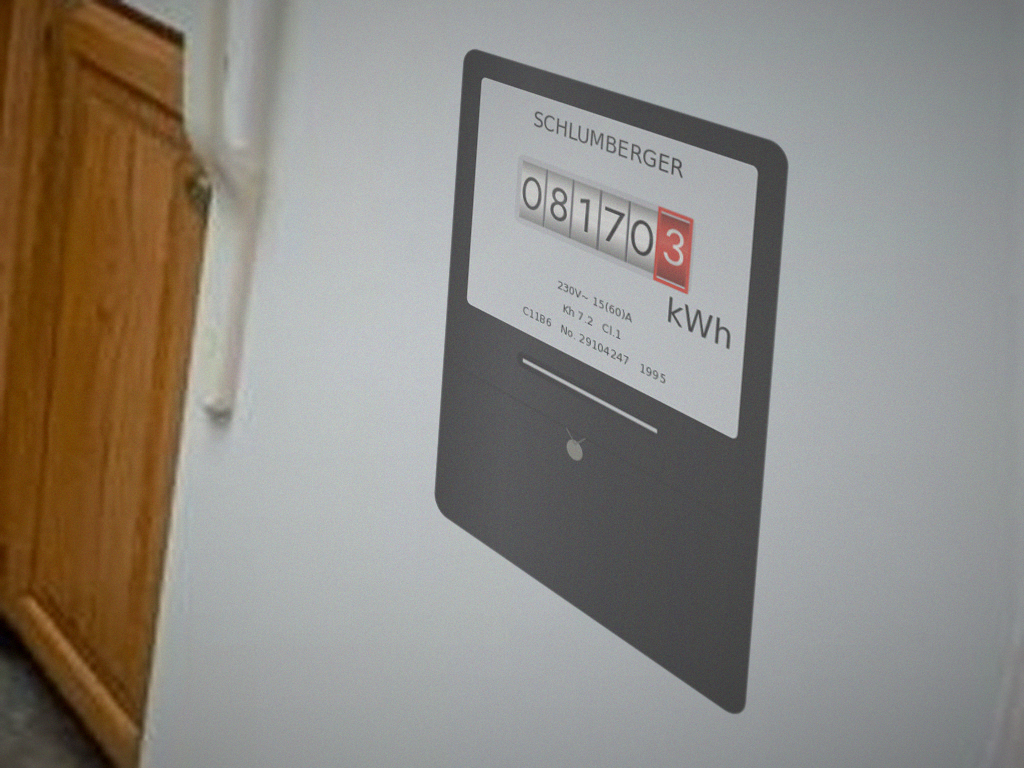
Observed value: 8170.3; kWh
